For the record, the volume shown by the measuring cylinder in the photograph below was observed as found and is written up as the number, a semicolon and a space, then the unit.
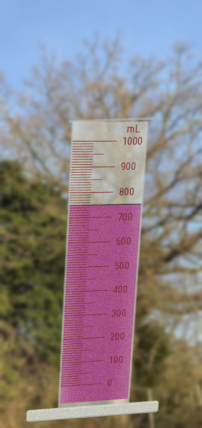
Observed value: 750; mL
